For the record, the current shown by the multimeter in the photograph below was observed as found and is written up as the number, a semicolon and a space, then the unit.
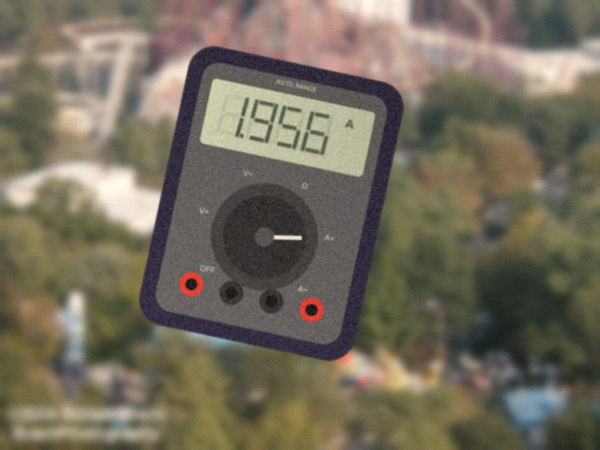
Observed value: 1.956; A
